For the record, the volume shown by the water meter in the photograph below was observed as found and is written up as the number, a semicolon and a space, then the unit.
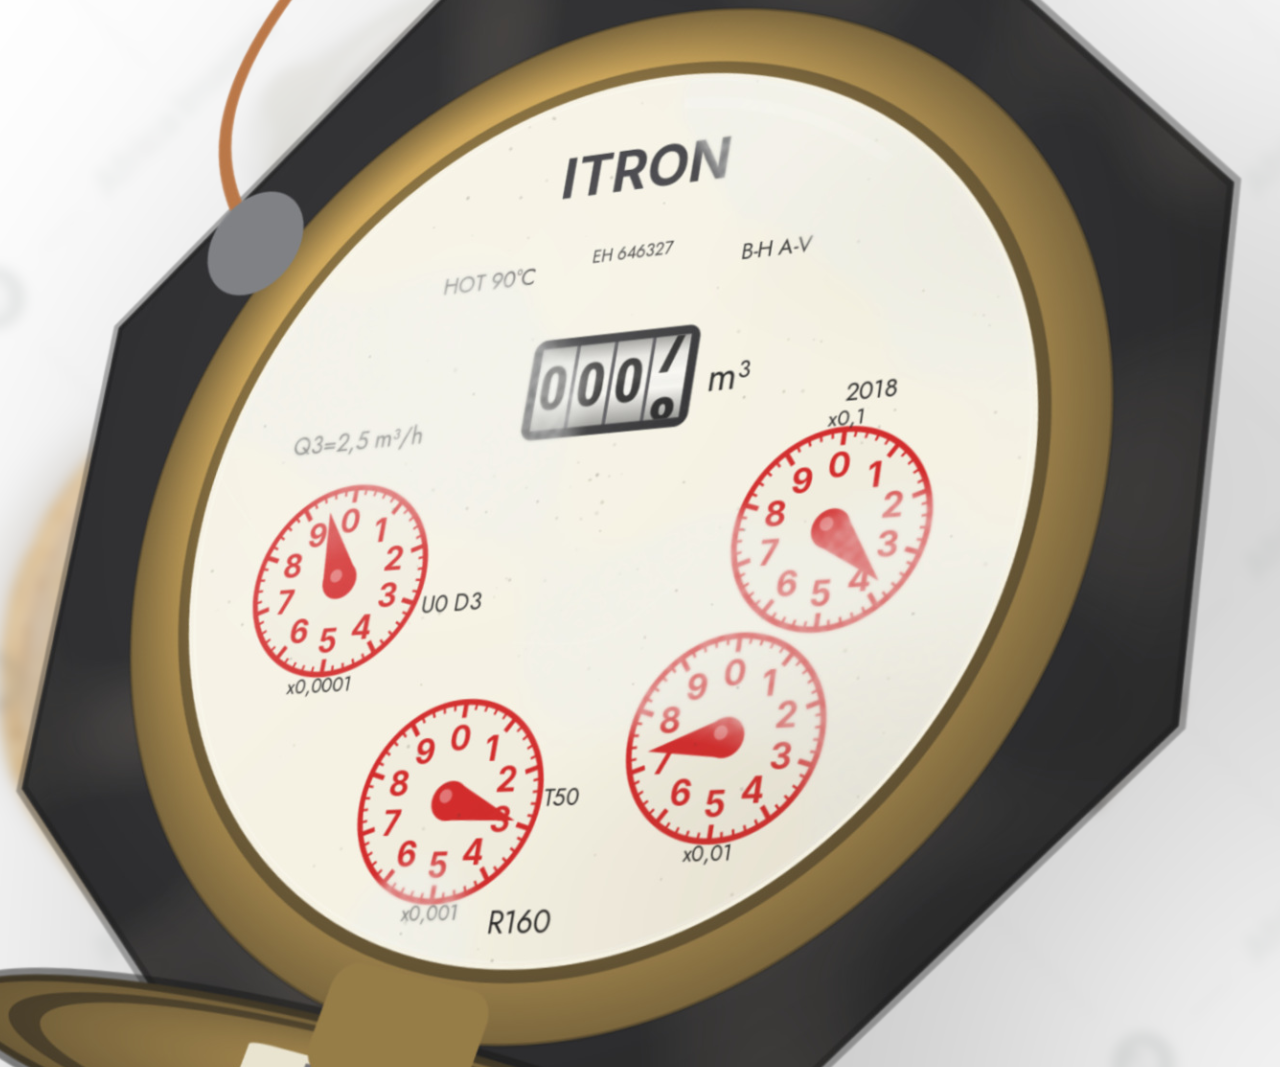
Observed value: 7.3729; m³
